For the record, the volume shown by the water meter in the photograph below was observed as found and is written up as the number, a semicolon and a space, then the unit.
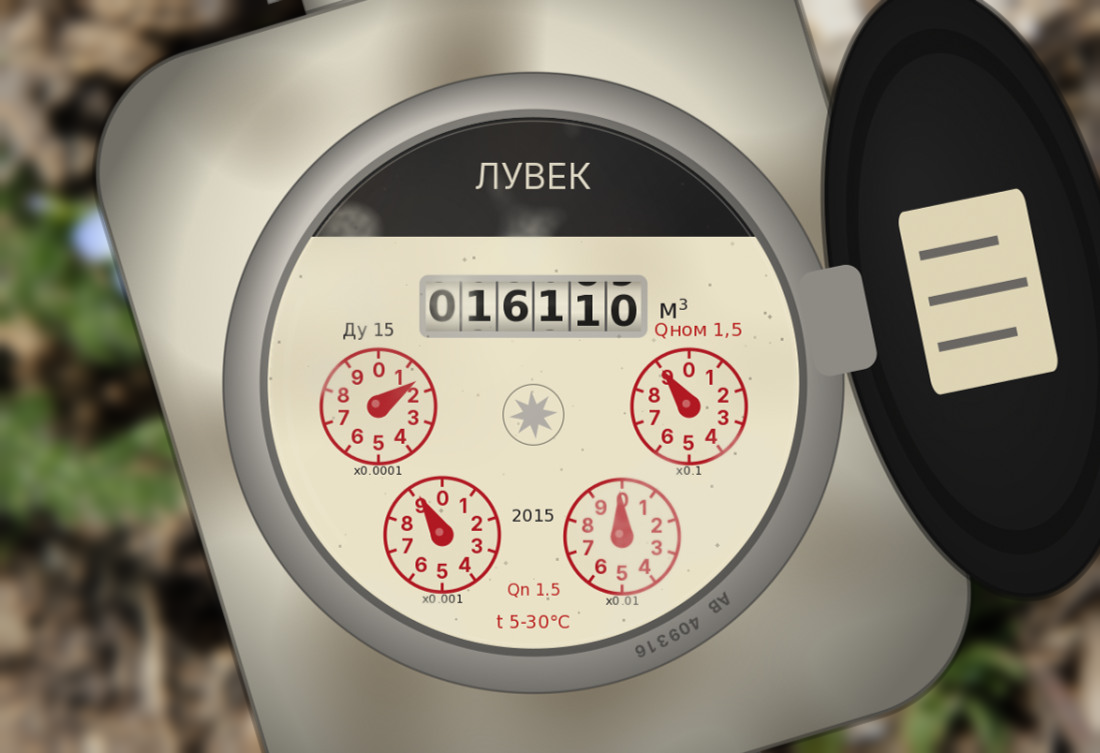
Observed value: 16109.8991; m³
